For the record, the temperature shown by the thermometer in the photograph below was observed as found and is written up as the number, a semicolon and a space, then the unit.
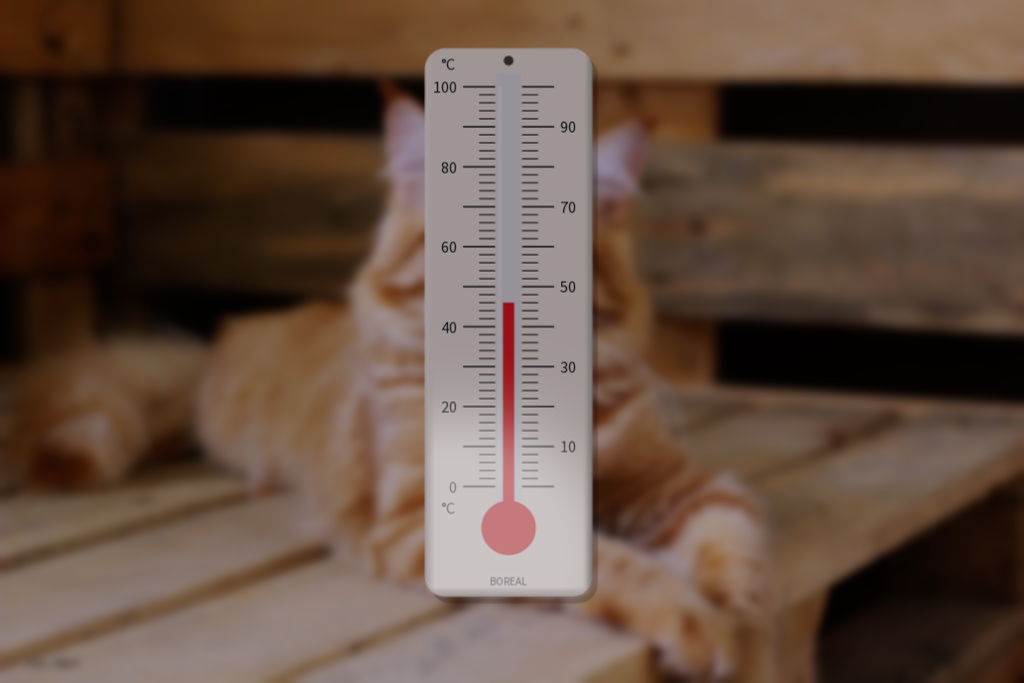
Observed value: 46; °C
